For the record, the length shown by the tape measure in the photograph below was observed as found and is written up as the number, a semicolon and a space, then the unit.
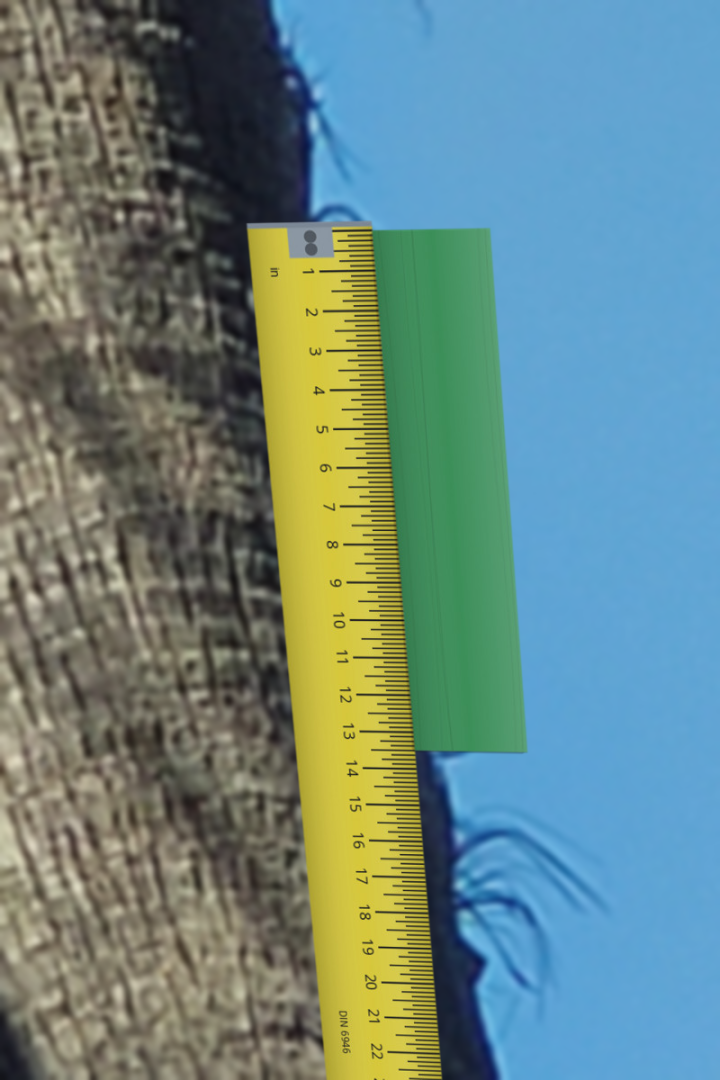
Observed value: 13.5; in
